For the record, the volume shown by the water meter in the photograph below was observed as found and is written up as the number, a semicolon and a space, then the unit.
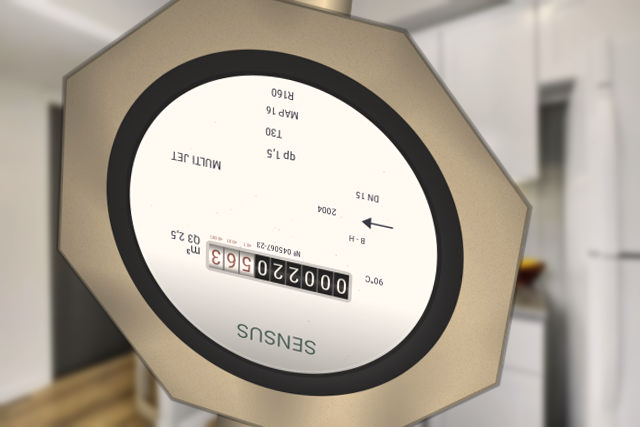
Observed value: 220.563; m³
